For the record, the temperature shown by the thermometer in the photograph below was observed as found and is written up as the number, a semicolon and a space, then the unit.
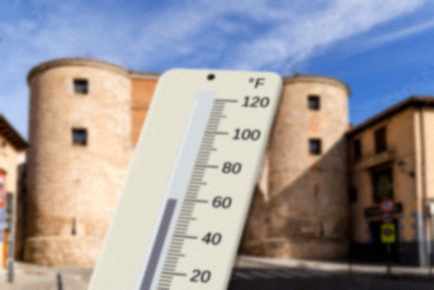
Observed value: 60; °F
